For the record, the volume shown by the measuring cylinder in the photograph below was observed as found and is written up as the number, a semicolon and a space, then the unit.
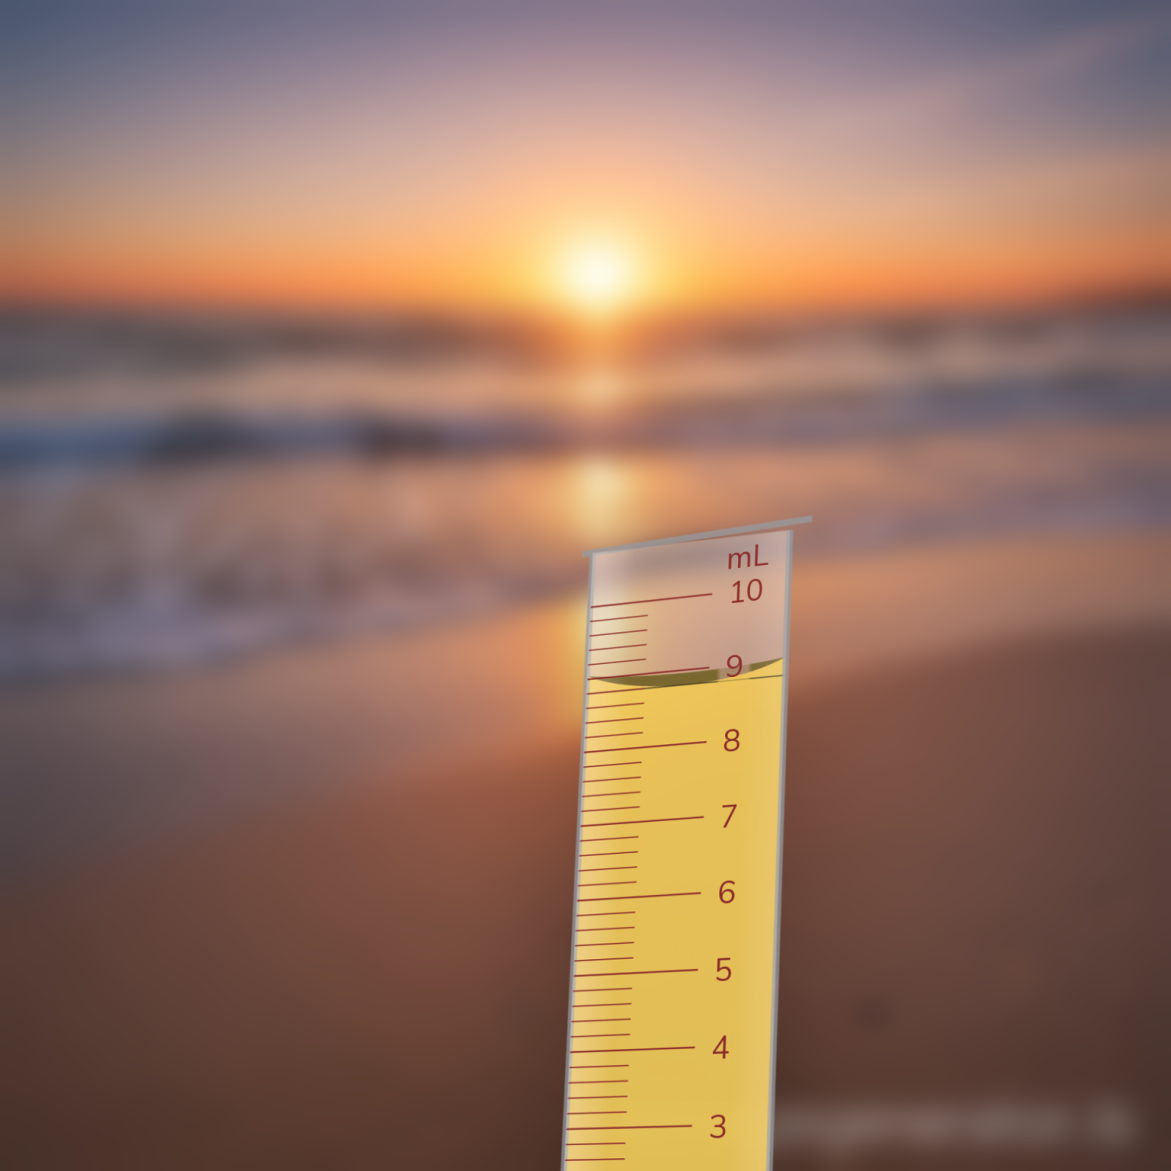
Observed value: 8.8; mL
